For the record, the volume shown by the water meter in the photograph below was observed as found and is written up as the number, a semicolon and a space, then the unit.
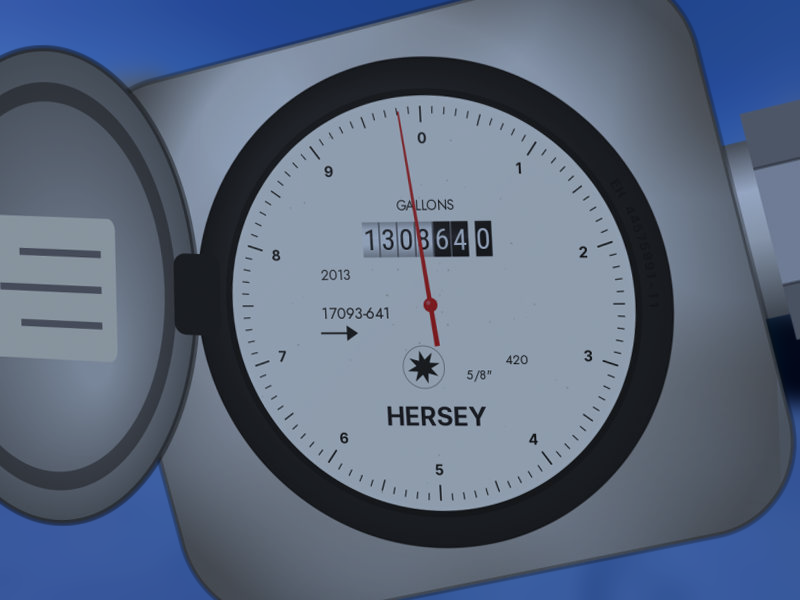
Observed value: 1308639.8; gal
